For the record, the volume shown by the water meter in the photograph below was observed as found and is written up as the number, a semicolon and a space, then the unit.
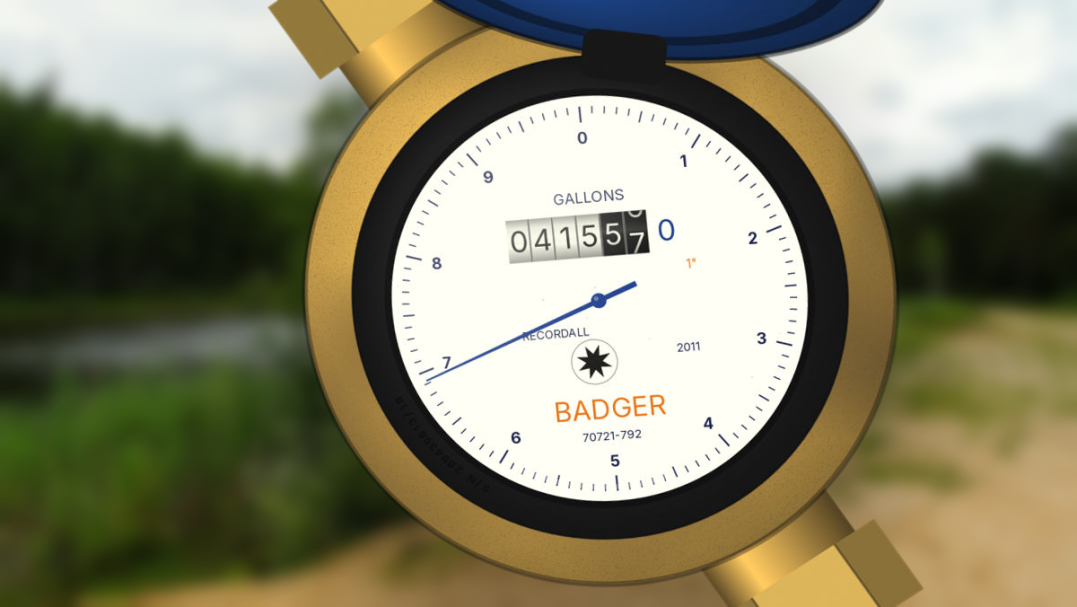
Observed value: 415566.9; gal
